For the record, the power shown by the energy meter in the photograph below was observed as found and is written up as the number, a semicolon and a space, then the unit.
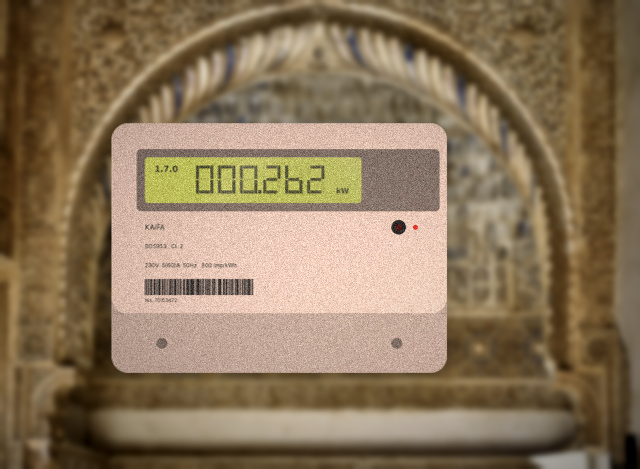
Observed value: 0.262; kW
